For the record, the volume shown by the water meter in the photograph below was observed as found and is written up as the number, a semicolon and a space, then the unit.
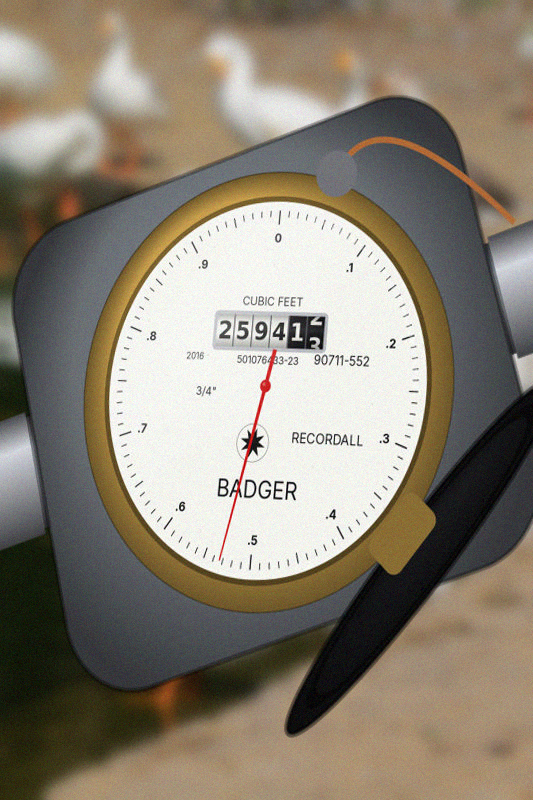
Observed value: 259412.53; ft³
